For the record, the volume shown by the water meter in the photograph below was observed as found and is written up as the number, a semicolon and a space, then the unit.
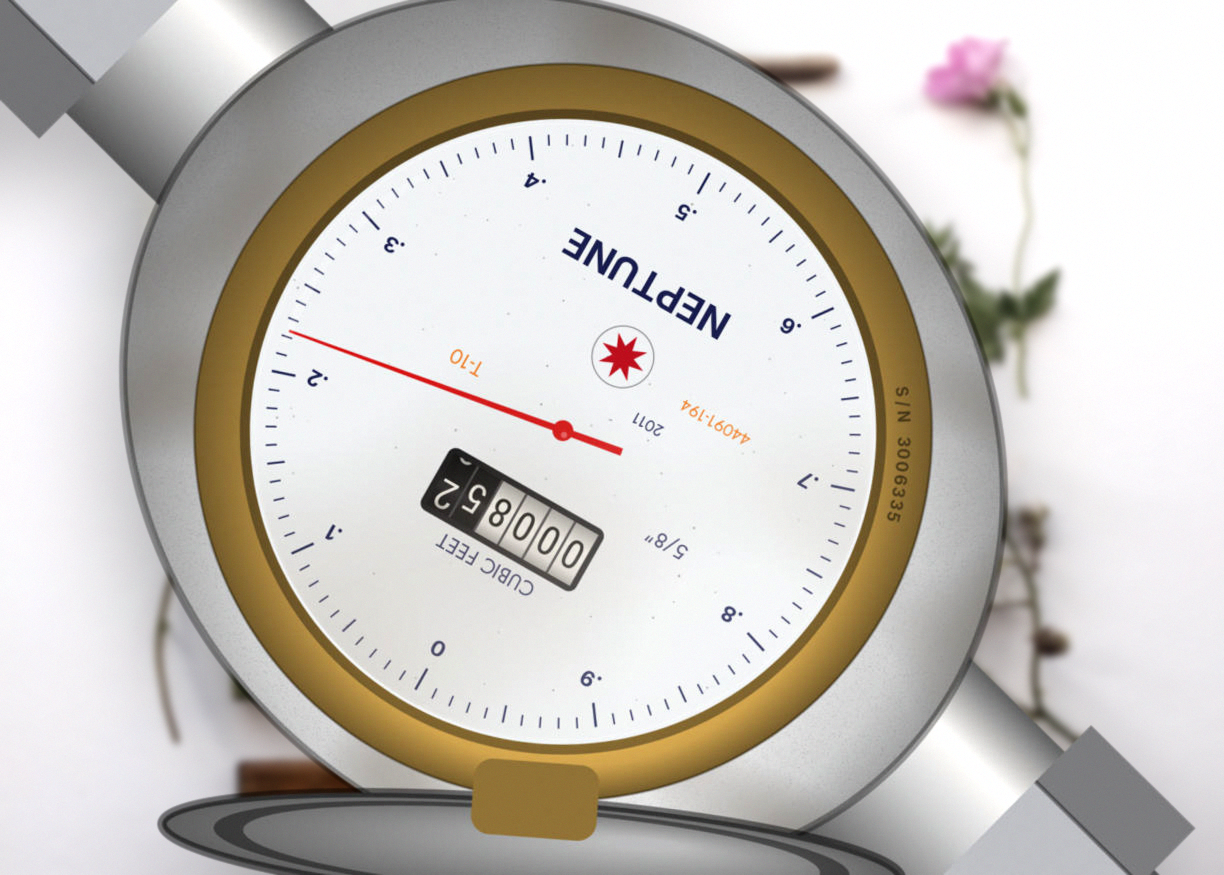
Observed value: 852.22; ft³
